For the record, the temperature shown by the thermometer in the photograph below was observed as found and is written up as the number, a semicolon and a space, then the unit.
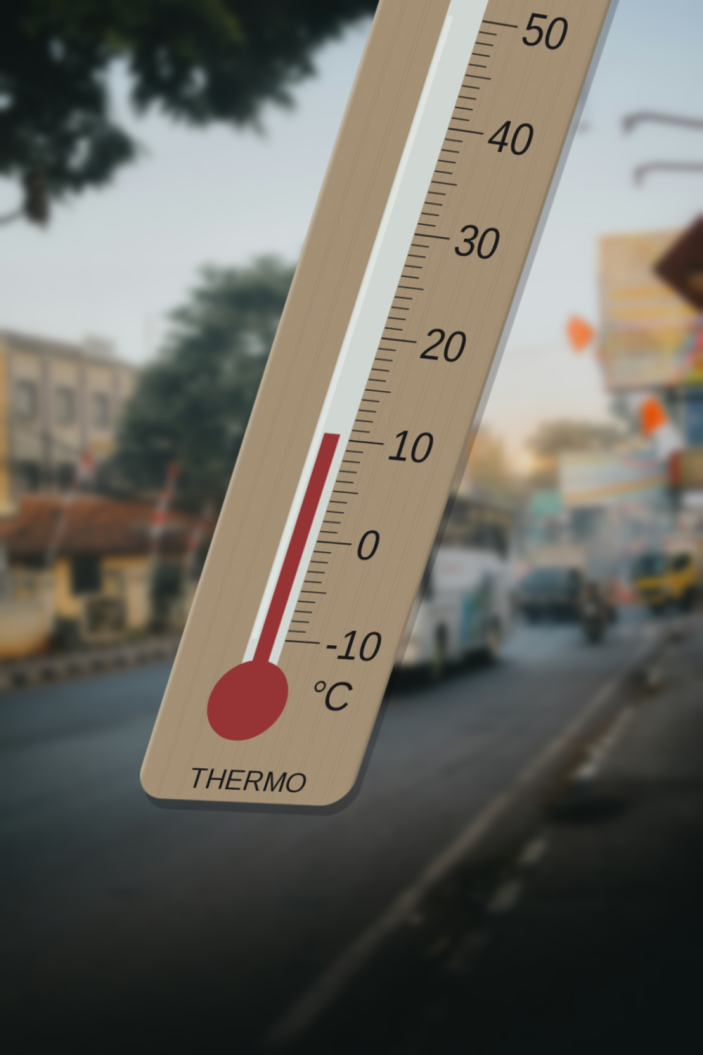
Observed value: 10.5; °C
